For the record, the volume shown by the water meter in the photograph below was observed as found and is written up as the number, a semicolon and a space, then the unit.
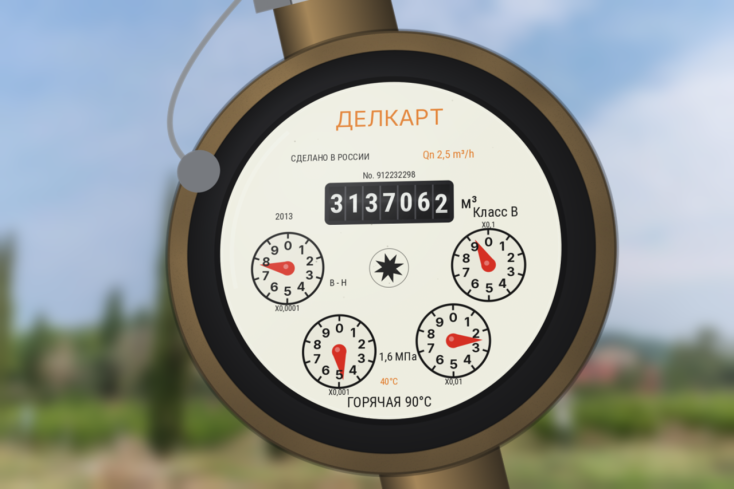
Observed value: 3137061.9247; m³
